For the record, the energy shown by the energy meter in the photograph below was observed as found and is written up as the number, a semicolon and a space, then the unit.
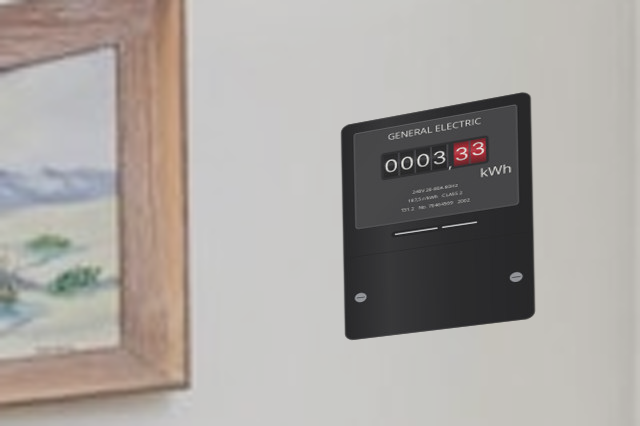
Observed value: 3.33; kWh
